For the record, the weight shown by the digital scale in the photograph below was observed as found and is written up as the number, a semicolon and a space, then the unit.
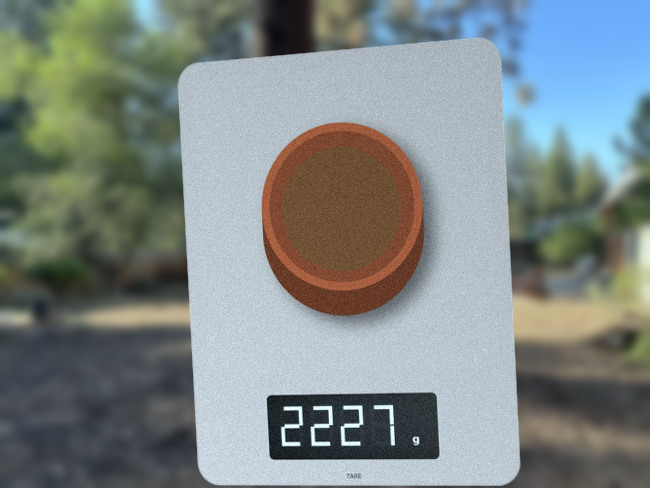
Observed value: 2227; g
